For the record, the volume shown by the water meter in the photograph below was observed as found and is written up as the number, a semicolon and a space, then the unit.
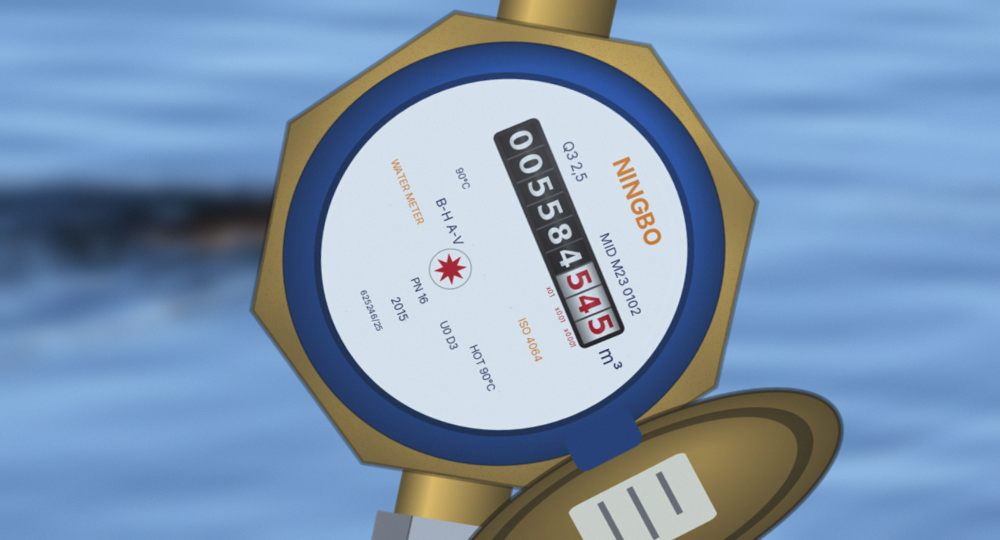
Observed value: 5584.545; m³
